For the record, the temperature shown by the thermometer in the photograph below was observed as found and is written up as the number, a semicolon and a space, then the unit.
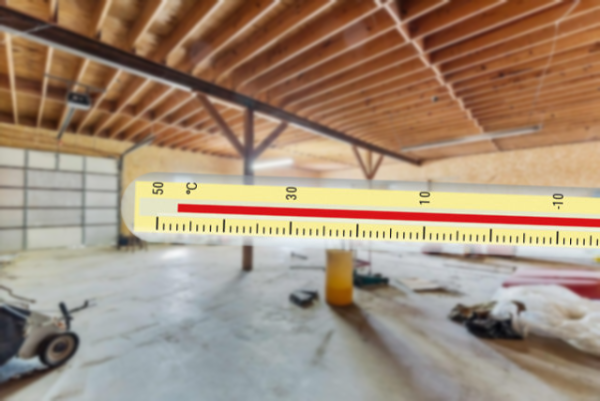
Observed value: 47; °C
